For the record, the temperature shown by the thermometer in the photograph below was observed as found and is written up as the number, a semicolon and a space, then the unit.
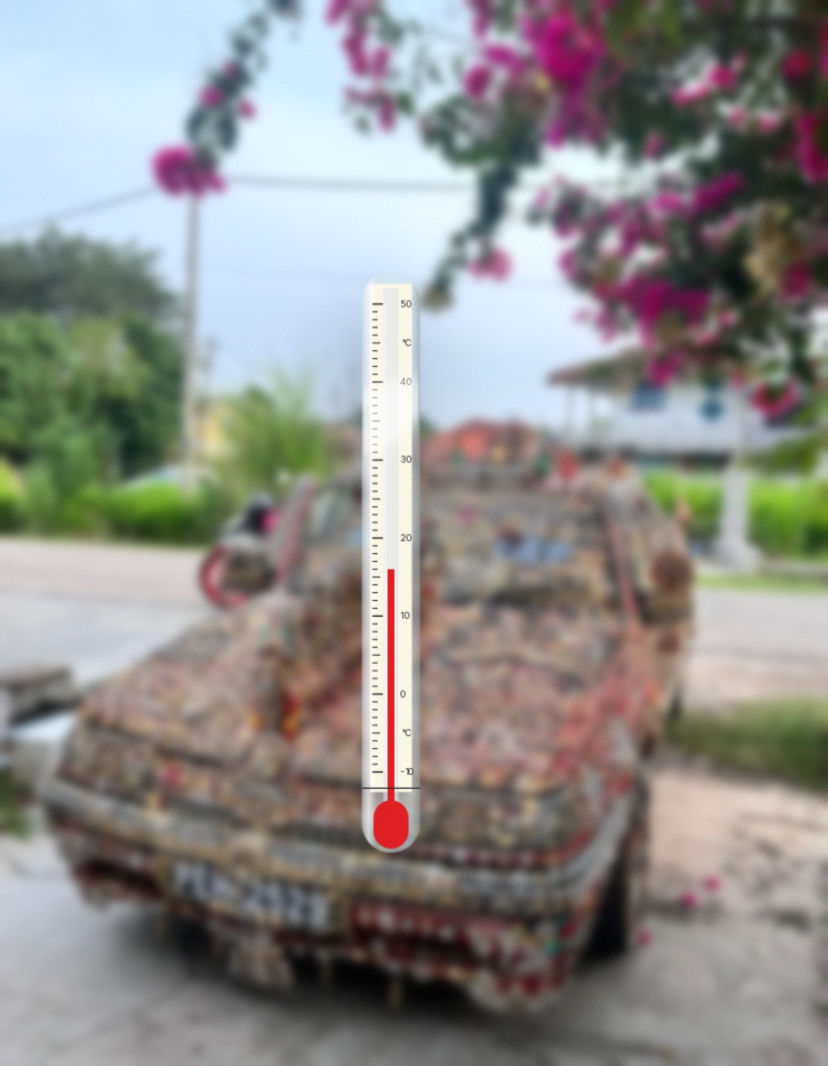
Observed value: 16; °C
